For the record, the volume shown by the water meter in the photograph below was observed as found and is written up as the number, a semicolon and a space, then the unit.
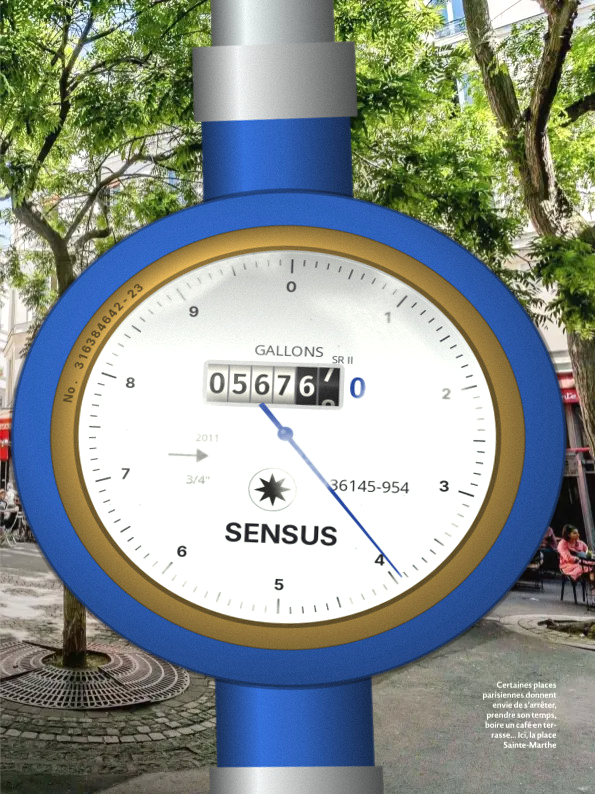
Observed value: 567673.9; gal
